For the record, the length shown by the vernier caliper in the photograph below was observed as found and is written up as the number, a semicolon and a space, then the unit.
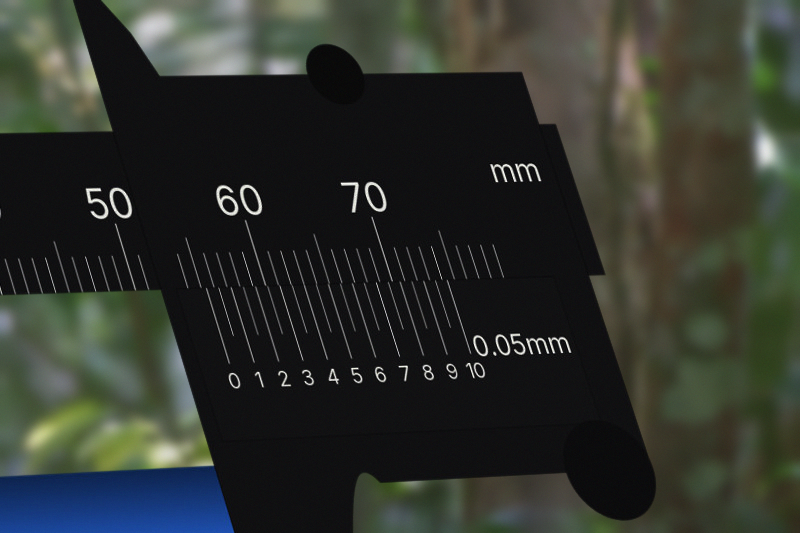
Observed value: 55.4; mm
